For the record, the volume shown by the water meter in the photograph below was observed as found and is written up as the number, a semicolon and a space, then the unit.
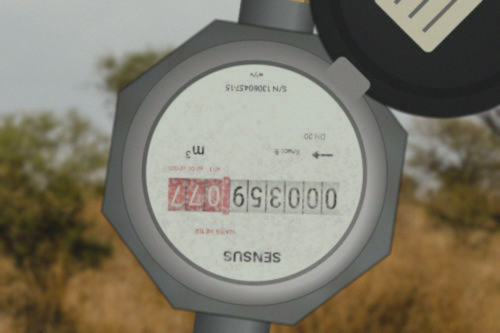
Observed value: 359.077; m³
